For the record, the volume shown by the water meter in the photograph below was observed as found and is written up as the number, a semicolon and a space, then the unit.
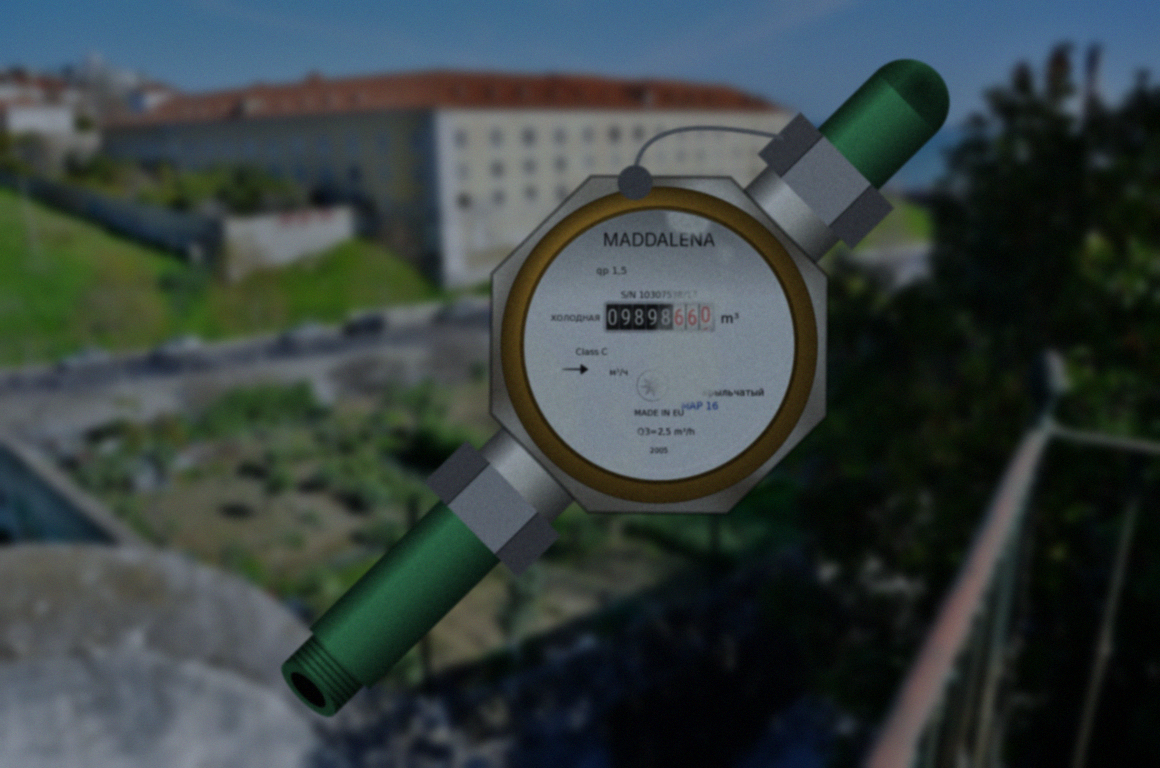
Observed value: 9898.660; m³
